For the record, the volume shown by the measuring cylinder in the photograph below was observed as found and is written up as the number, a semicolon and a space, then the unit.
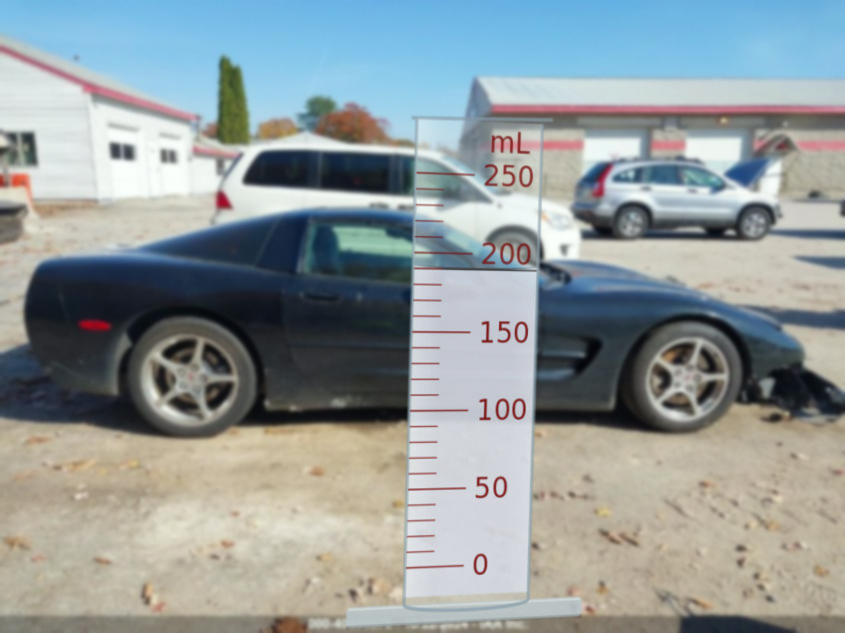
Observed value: 190; mL
